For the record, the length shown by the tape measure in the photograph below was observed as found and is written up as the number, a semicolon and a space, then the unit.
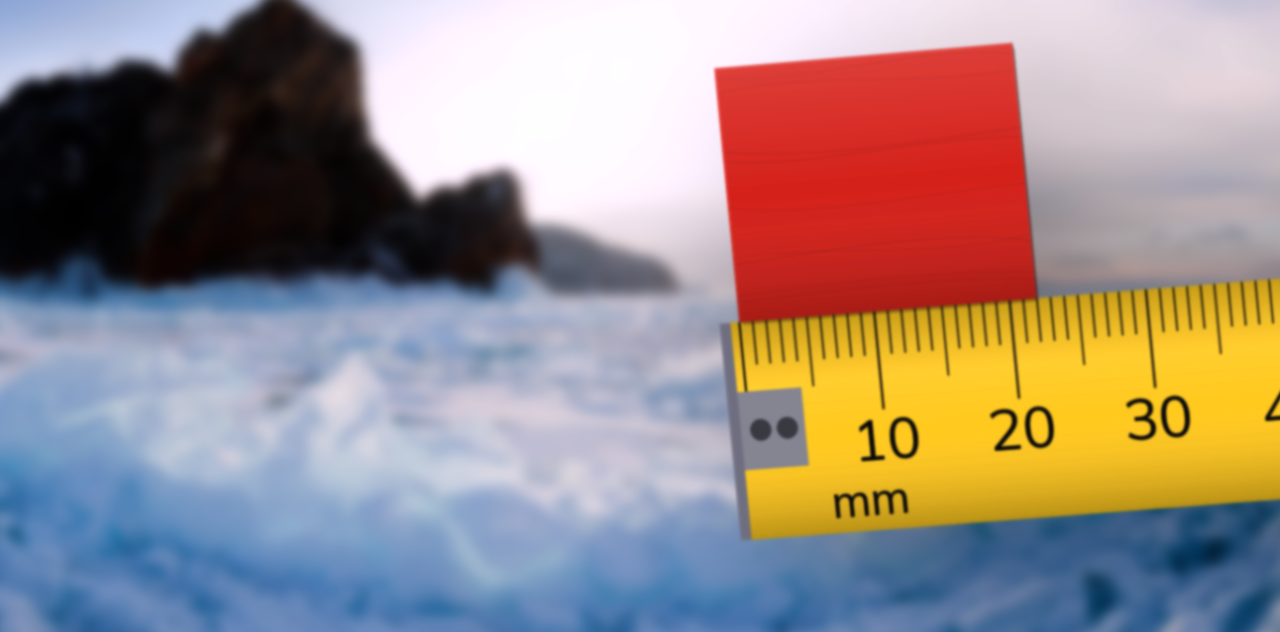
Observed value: 22; mm
